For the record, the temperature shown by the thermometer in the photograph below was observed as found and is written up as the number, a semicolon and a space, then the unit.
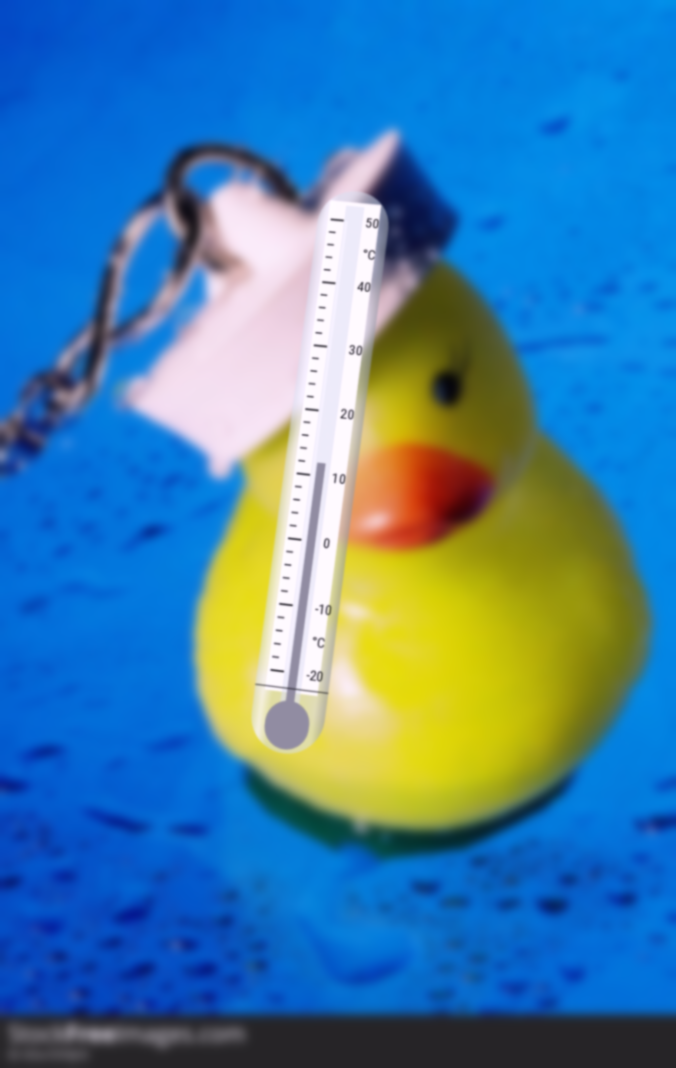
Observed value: 12; °C
